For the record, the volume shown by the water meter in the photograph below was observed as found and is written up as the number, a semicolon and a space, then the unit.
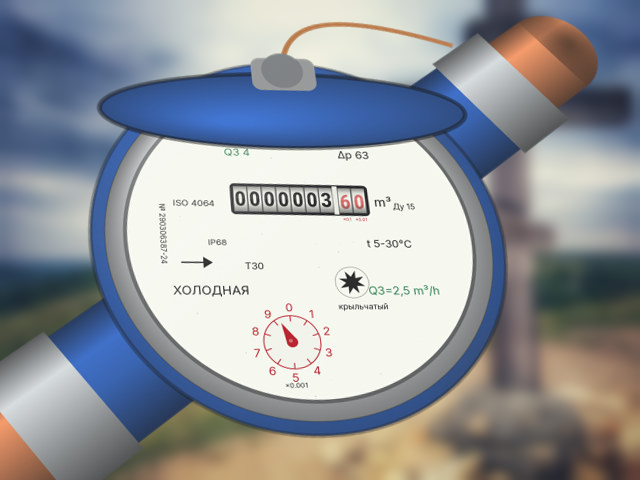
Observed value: 3.599; m³
